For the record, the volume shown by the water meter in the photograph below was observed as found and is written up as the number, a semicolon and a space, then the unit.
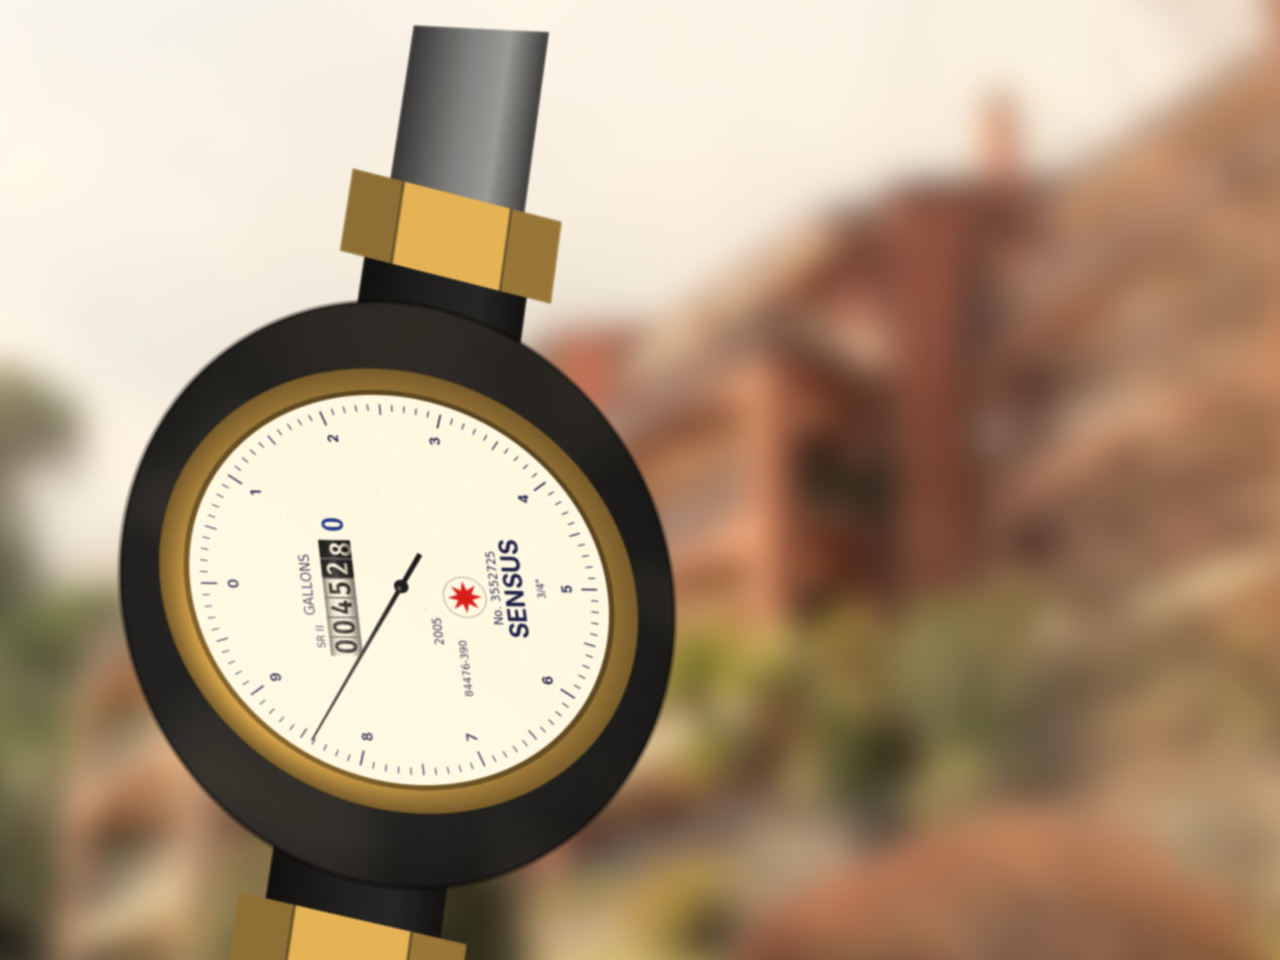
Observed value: 45278.4; gal
